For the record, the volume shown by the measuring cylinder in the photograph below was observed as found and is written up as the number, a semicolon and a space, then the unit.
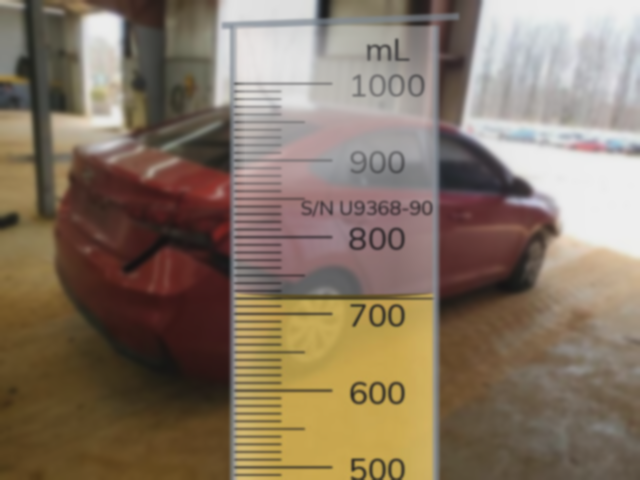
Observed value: 720; mL
